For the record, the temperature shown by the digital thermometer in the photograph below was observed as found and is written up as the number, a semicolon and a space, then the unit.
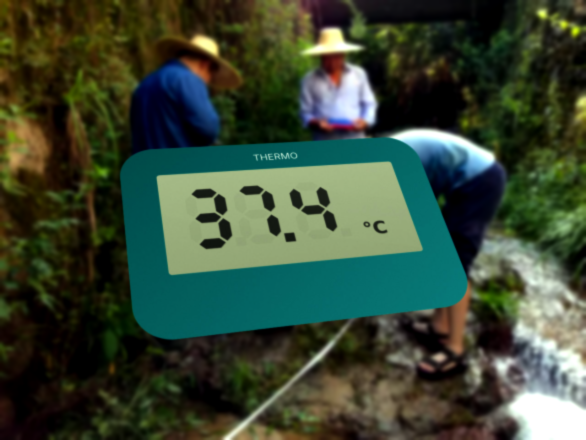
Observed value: 37.4; °C
